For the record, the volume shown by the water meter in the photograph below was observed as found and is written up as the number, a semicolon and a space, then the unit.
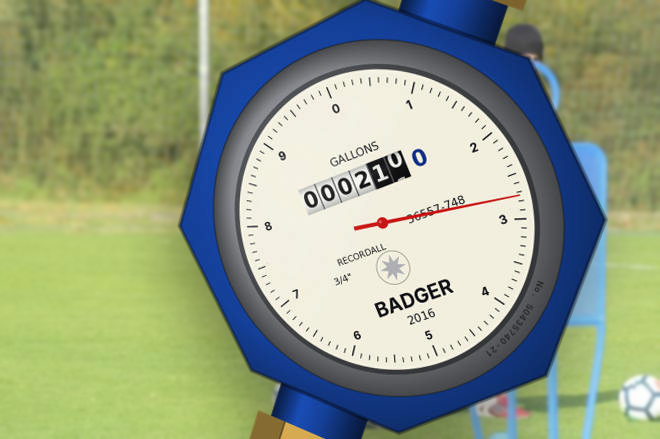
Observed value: 2102.7; gal
